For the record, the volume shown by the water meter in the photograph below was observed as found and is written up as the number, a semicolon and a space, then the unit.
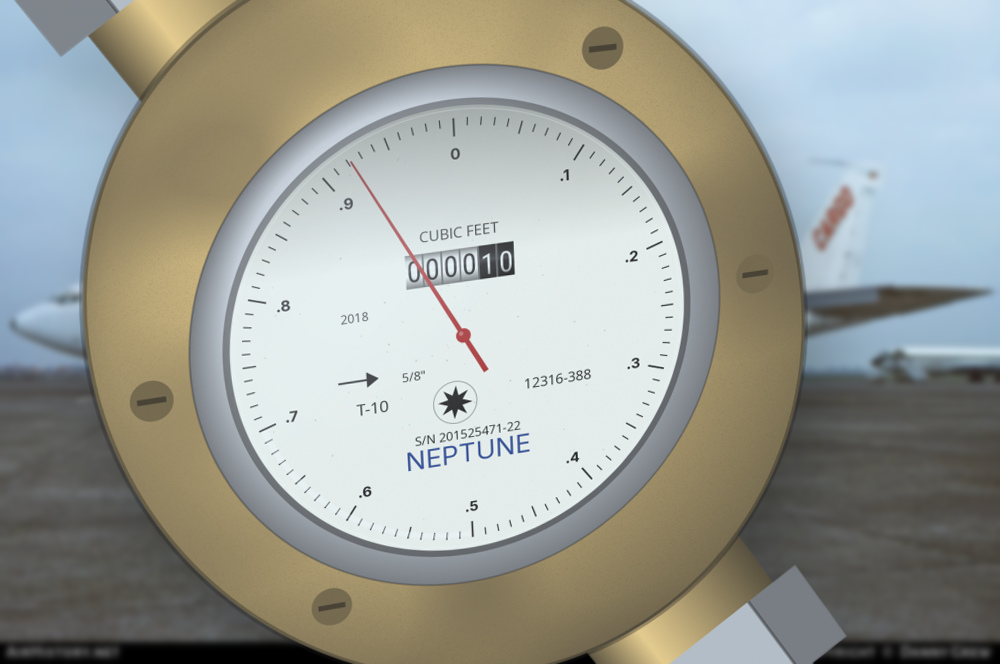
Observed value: 9.92; ft³
